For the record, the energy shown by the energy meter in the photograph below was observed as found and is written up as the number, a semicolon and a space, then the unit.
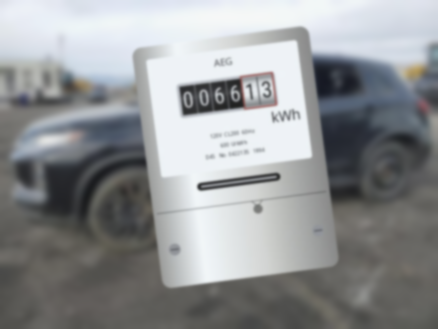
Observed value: 66.13; kWh
